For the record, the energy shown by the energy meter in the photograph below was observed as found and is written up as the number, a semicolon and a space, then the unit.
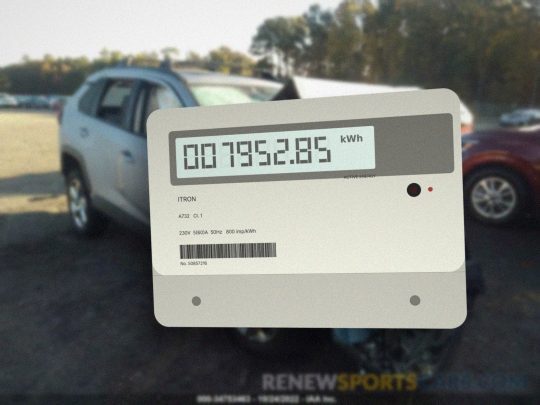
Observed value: 7952.85; kWh
